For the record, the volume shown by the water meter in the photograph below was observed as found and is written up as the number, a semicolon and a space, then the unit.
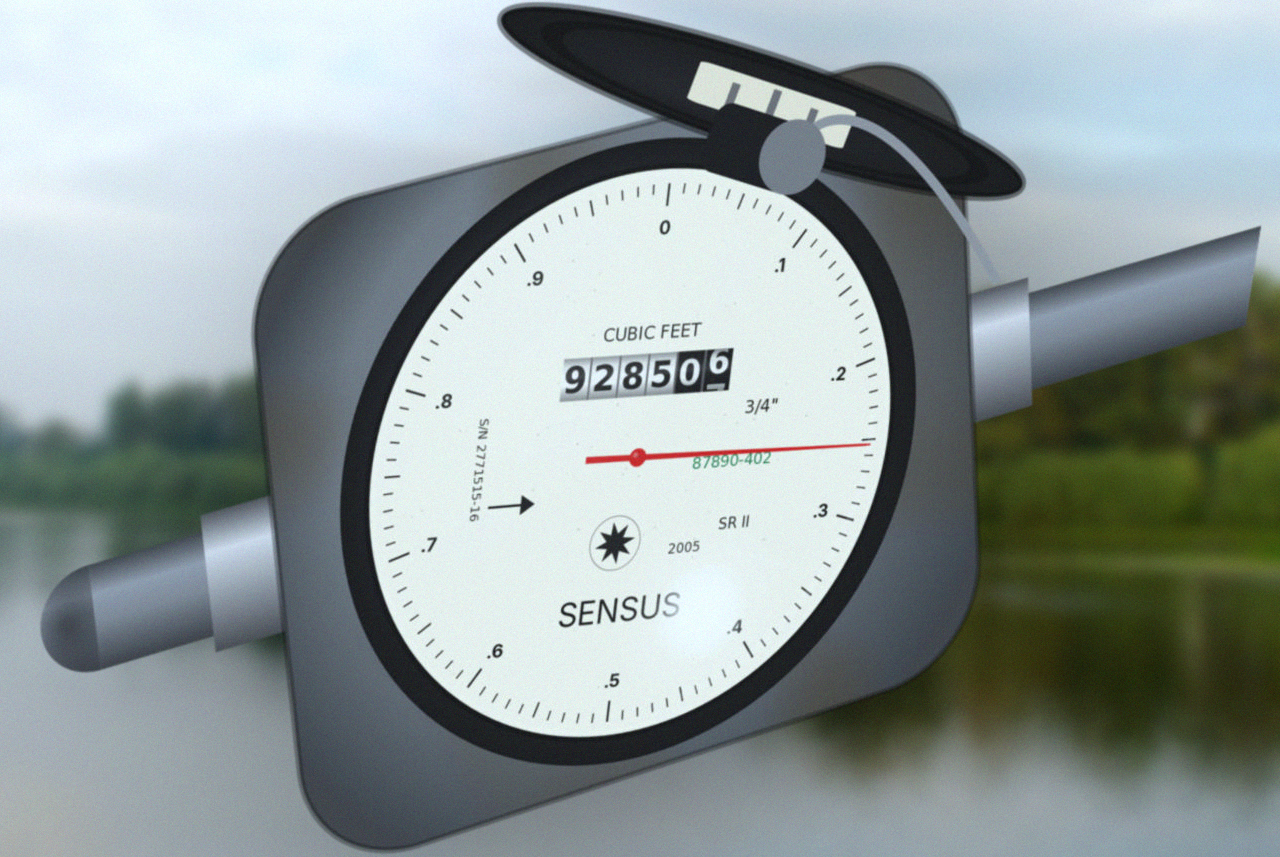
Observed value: 928506.25; ft³
